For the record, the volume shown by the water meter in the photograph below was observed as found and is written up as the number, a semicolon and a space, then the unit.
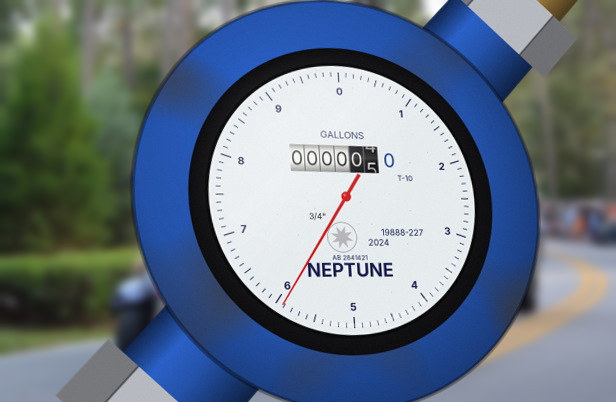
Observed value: 45.9; gal
